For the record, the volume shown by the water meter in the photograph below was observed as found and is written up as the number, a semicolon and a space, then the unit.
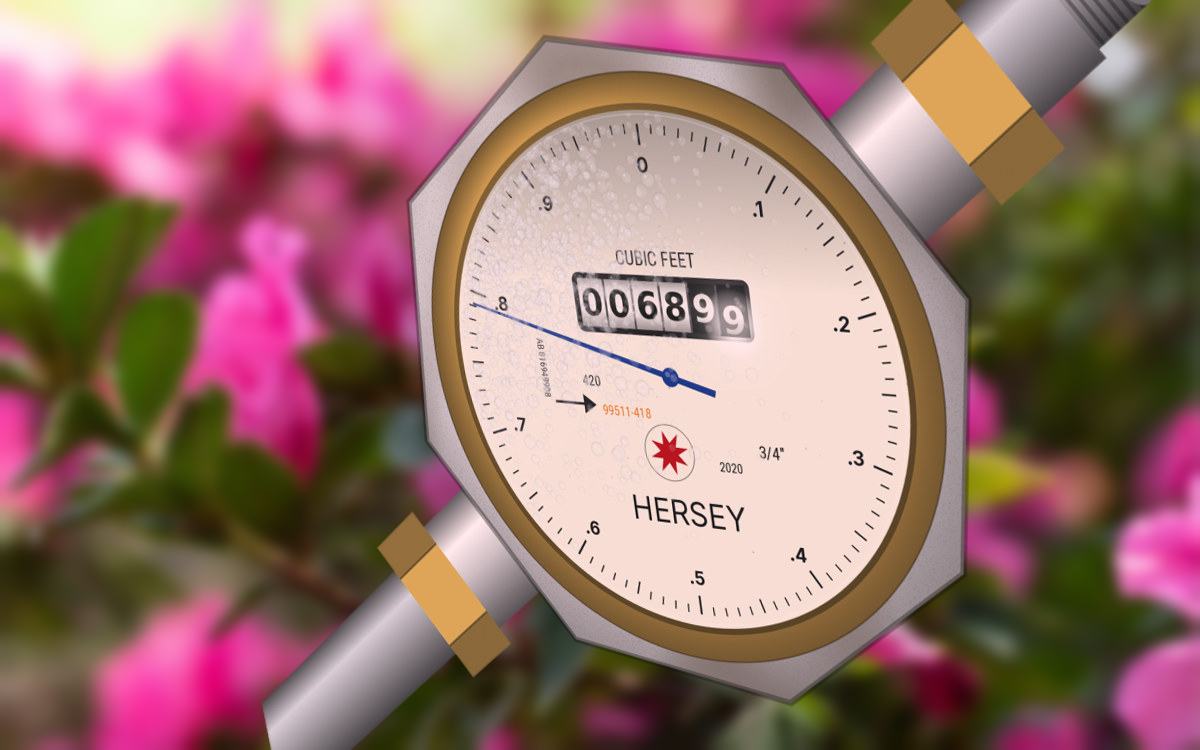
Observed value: 6898.79; ft³
